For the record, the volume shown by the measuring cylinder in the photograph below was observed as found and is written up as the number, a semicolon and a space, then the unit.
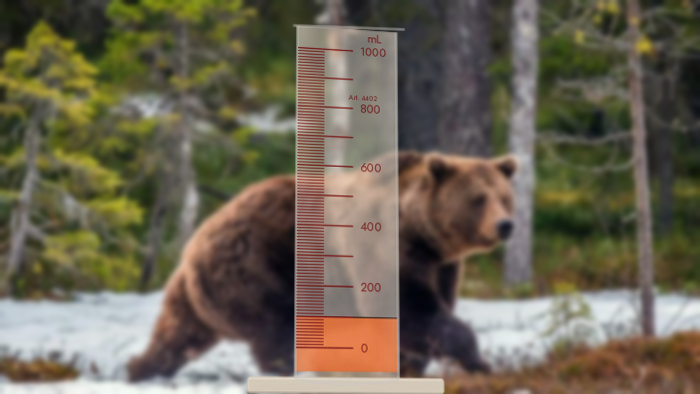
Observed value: 100; mL
